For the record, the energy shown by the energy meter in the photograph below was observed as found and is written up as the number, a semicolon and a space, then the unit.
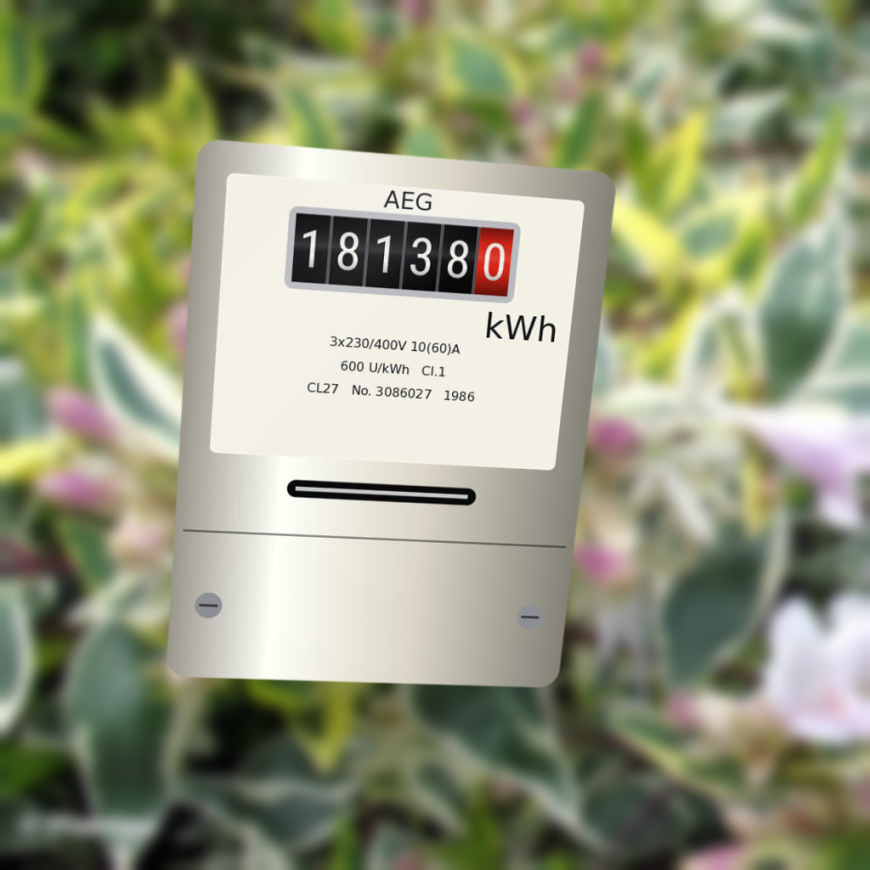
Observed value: 18138.0; kWh
